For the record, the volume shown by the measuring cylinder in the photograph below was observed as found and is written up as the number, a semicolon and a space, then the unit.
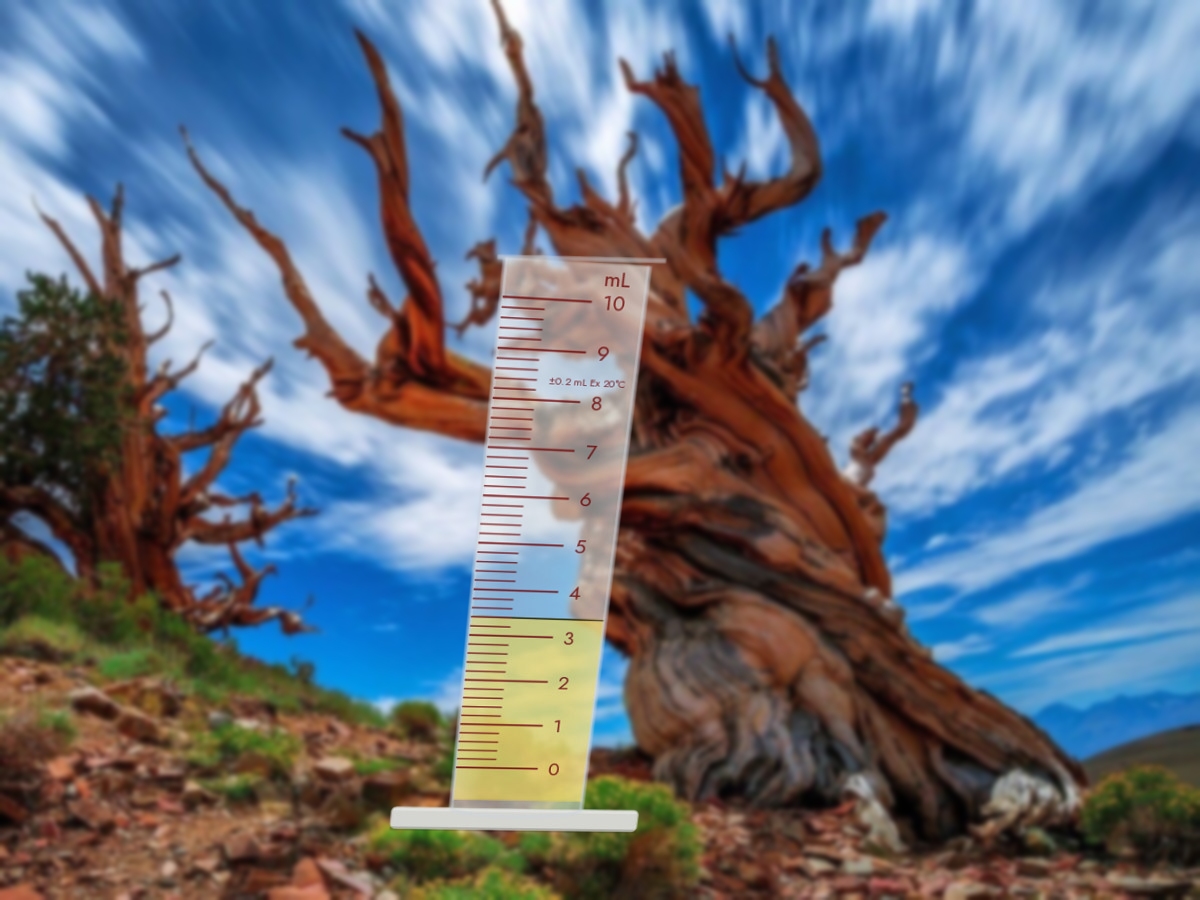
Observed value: 3.4; mL
